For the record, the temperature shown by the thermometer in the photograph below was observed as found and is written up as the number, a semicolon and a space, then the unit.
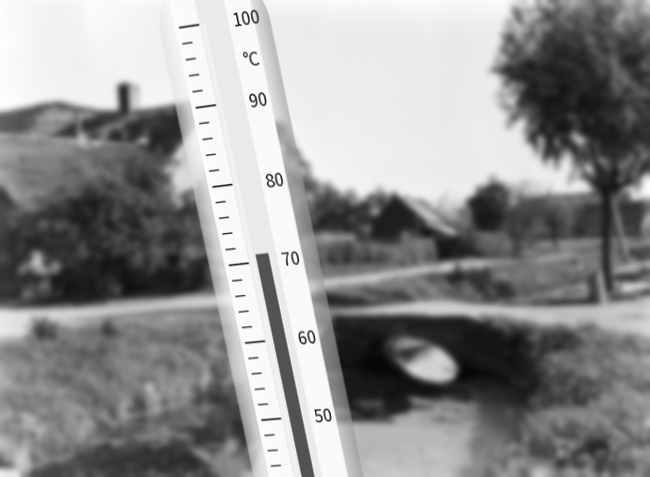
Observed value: 71; °C
